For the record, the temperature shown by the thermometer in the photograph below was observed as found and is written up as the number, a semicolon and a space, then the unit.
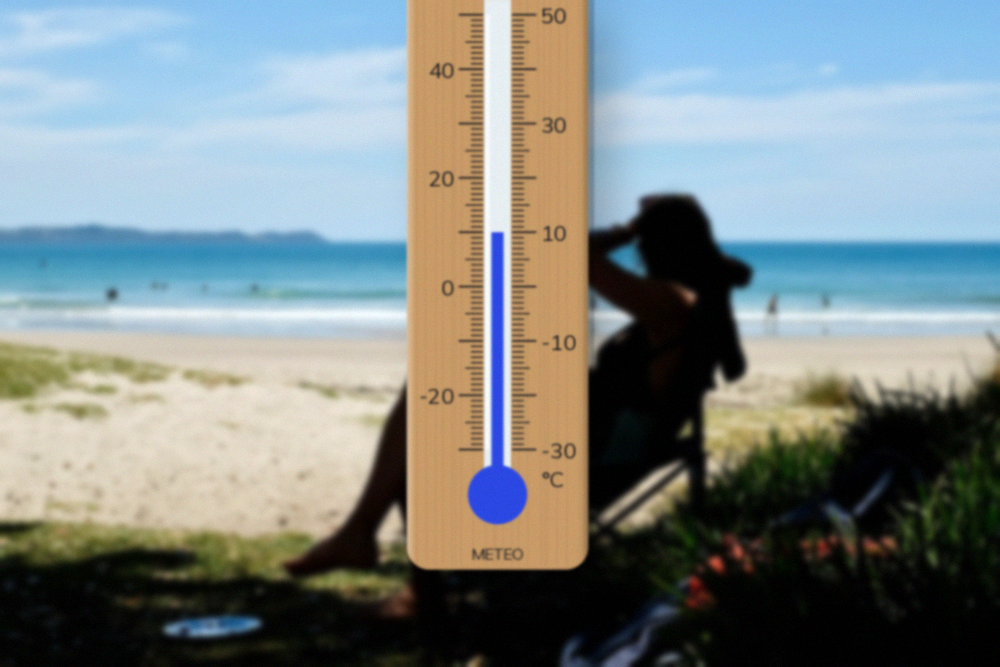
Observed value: 10; °C
